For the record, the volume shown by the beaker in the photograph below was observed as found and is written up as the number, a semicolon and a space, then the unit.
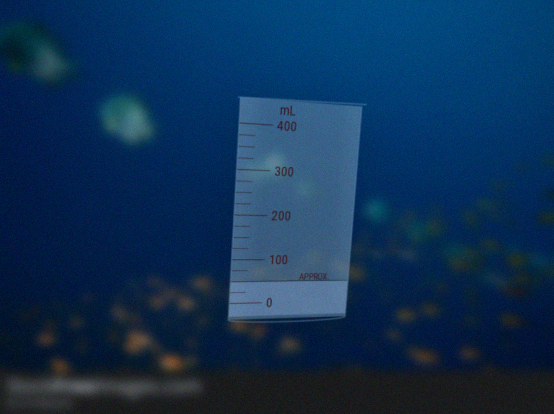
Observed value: 50; mL
